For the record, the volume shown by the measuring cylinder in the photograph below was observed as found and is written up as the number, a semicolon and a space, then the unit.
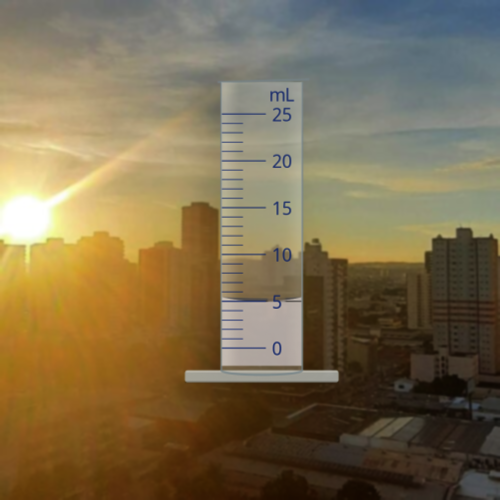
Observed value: 5; mL
